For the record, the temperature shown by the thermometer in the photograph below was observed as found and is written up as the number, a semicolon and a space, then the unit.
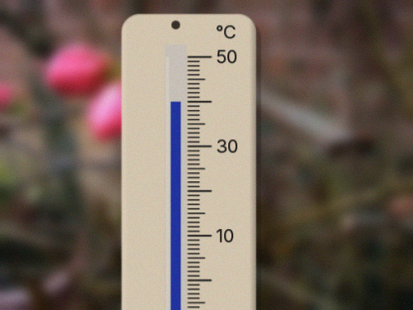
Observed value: 40; °C
